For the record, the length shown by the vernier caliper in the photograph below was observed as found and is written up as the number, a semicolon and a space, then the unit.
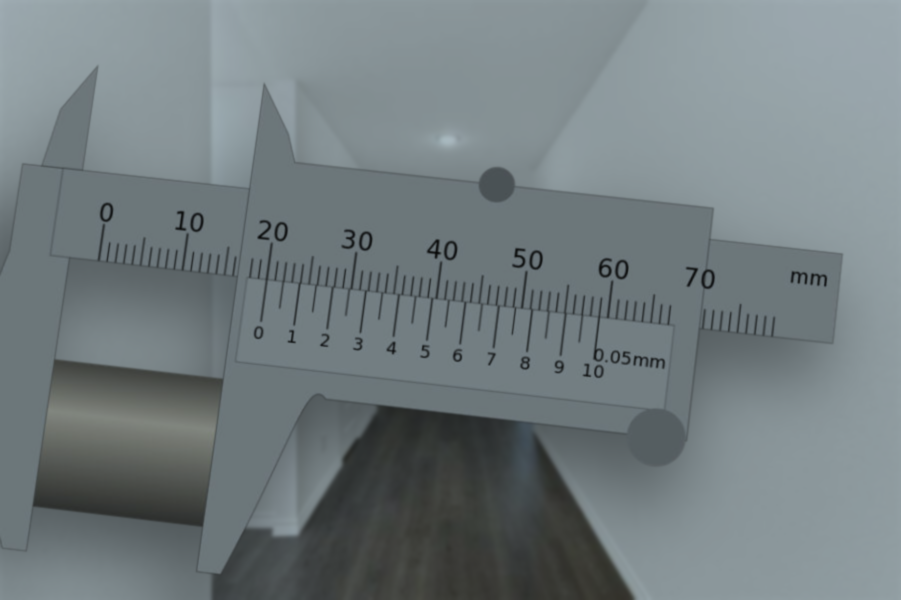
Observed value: 20.0; mm
